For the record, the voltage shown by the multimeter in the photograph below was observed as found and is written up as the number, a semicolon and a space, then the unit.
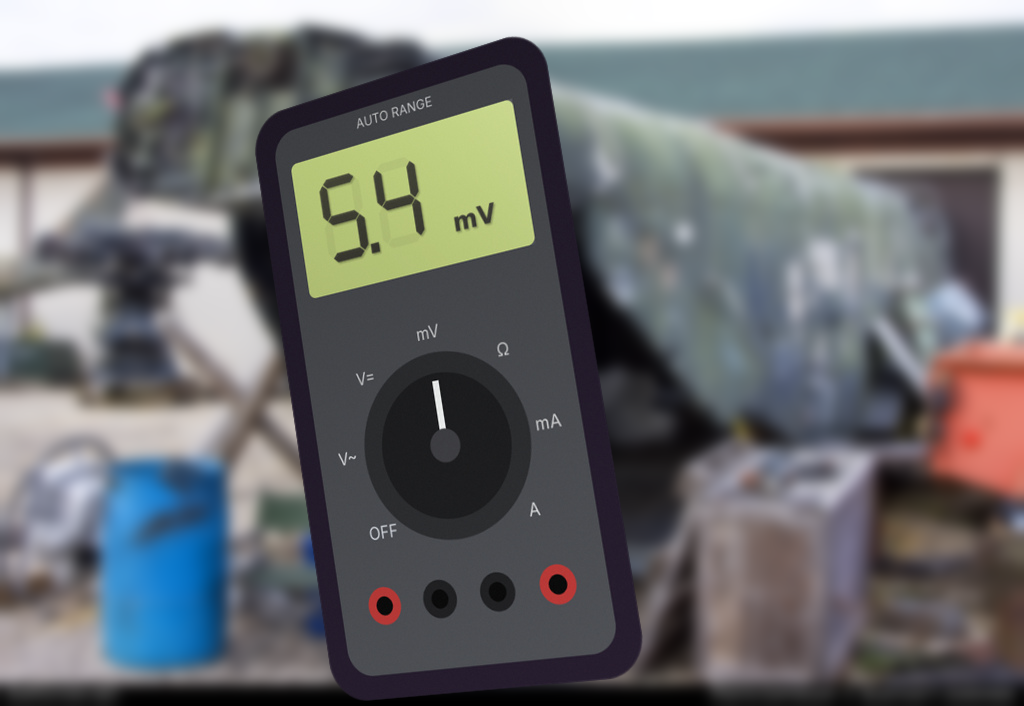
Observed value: 5.4; mV
